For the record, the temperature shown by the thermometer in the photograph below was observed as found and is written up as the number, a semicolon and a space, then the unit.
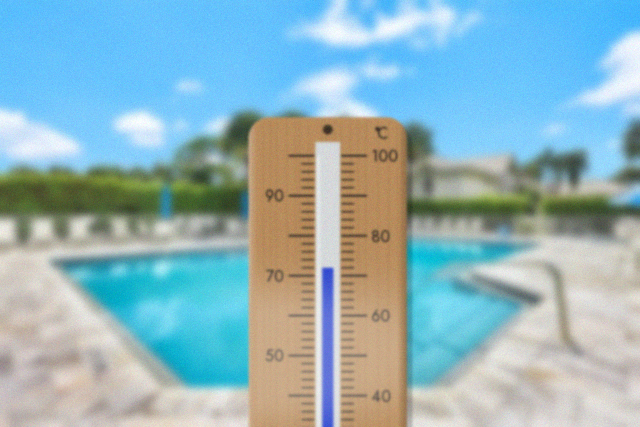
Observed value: 72; °C
